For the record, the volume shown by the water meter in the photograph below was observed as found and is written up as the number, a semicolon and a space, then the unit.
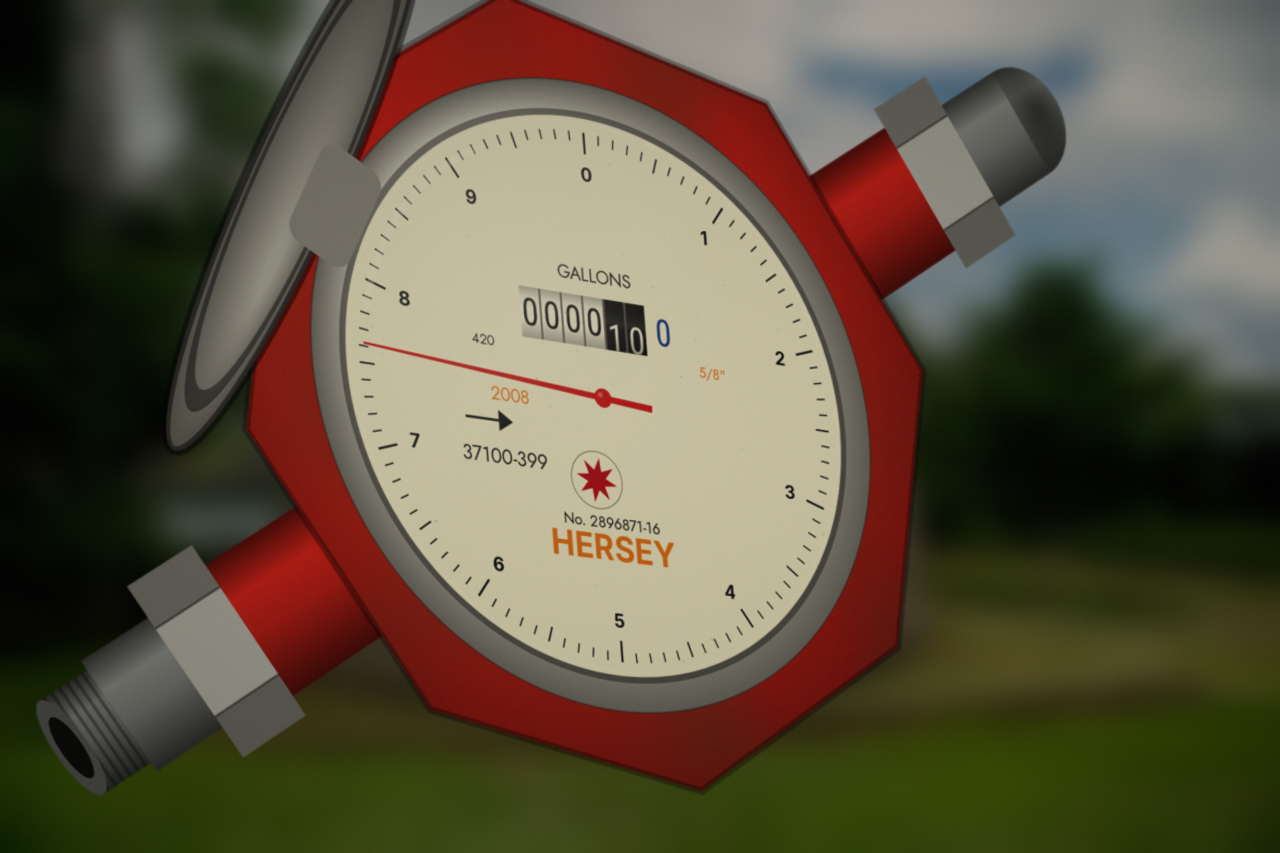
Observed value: 97.6; gal
